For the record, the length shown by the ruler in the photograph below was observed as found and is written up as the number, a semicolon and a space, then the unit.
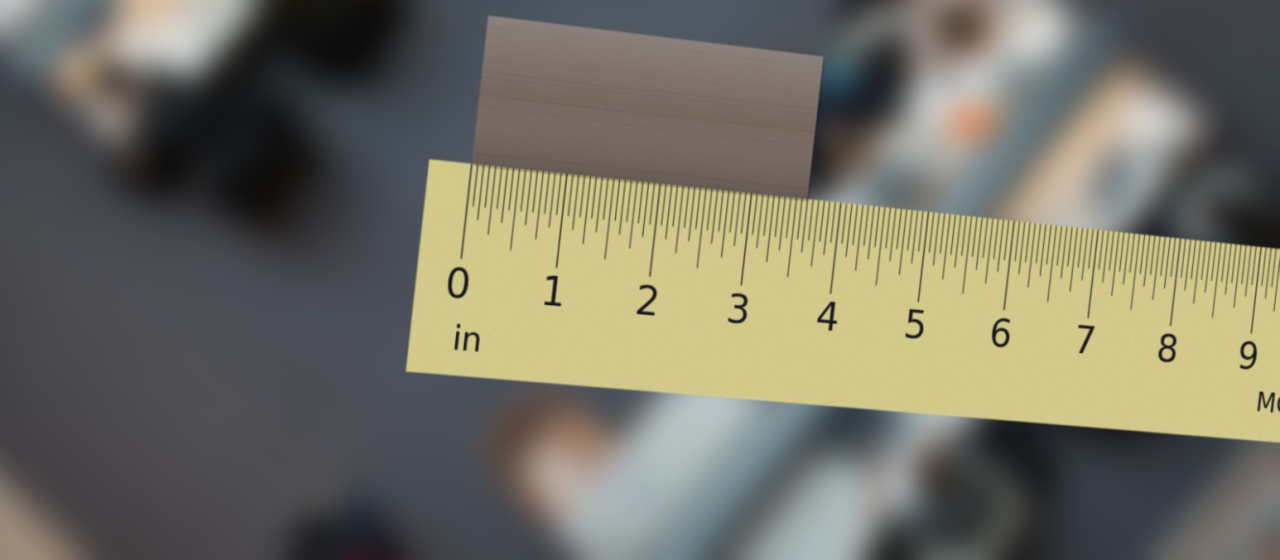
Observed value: 3.625; in
